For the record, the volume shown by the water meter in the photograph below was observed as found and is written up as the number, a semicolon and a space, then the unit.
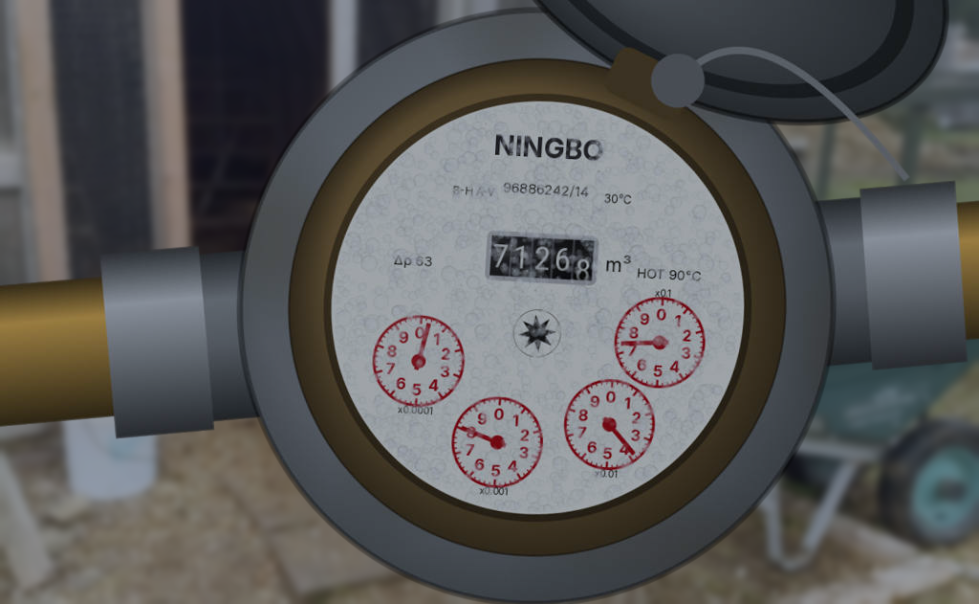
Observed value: 71267.7380; m³
